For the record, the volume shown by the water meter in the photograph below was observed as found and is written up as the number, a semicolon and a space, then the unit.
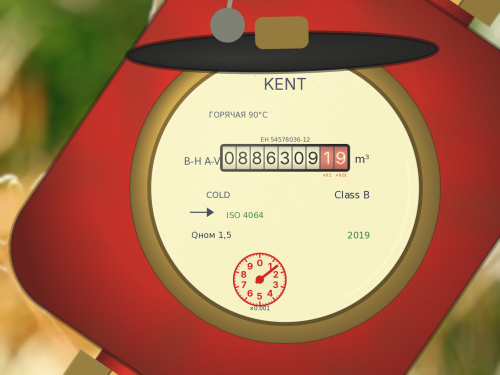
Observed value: 886309.191; m³
